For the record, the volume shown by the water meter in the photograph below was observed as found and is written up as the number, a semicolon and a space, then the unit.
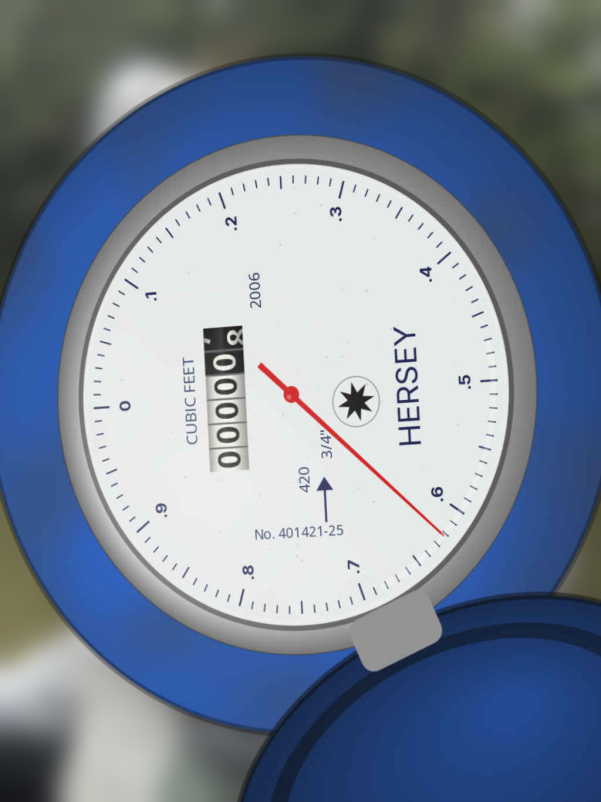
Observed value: 7.62; ft³
